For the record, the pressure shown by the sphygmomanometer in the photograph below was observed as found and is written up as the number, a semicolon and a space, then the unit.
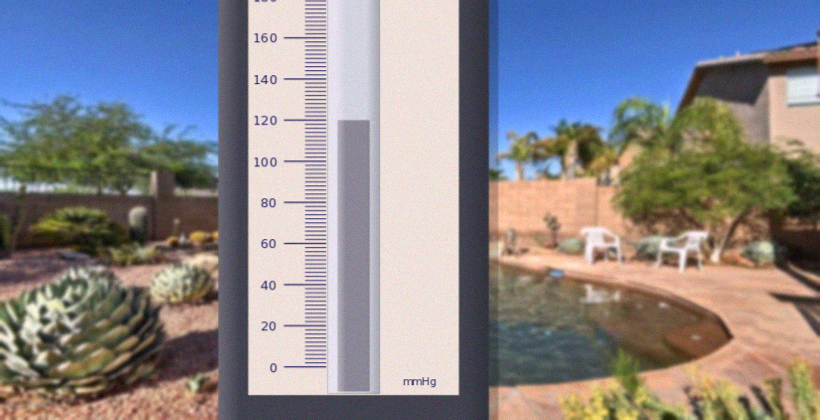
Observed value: 120; mmHg
